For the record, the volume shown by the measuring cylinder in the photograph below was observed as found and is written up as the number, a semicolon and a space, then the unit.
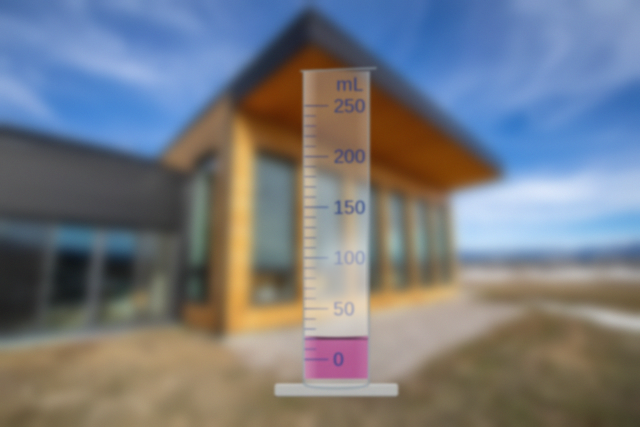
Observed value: 20; mL
